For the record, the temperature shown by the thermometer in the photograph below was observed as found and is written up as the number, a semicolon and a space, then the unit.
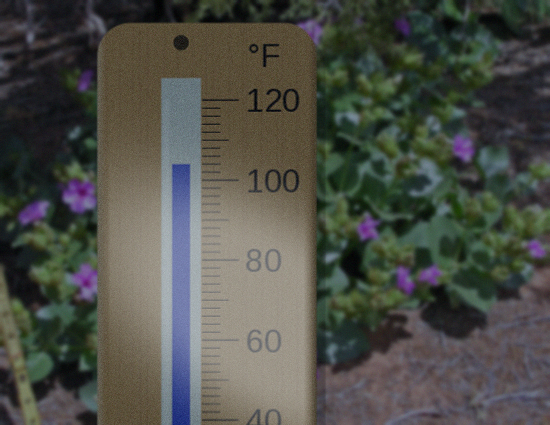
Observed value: 104; °F
